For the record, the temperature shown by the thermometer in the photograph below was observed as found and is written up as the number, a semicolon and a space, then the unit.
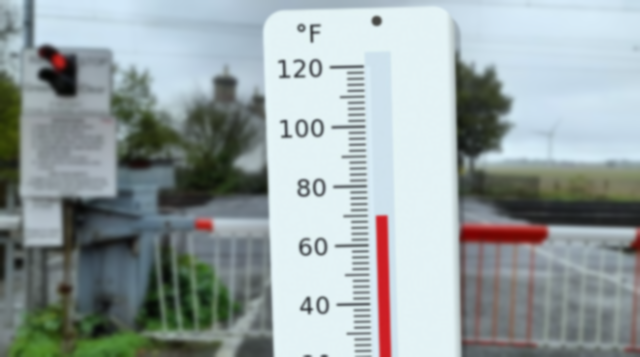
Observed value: 70; °F
